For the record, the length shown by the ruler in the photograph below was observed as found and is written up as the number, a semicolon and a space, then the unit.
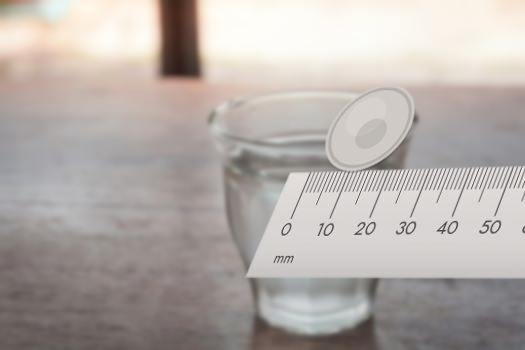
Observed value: 21; mm
